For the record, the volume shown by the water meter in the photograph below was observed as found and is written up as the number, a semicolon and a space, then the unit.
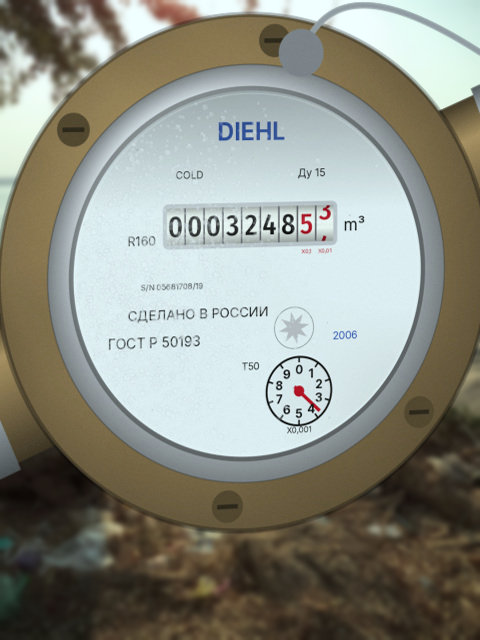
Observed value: 3248.533; m³
